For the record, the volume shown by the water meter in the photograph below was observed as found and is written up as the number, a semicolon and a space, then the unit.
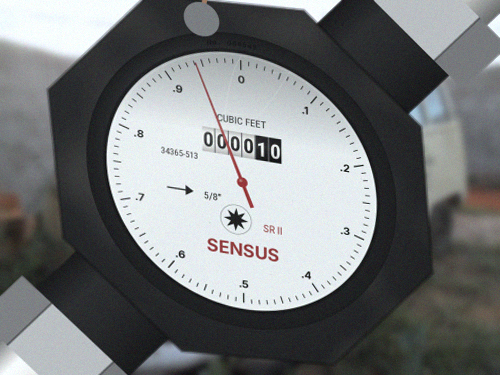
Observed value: 9.94; ft³
